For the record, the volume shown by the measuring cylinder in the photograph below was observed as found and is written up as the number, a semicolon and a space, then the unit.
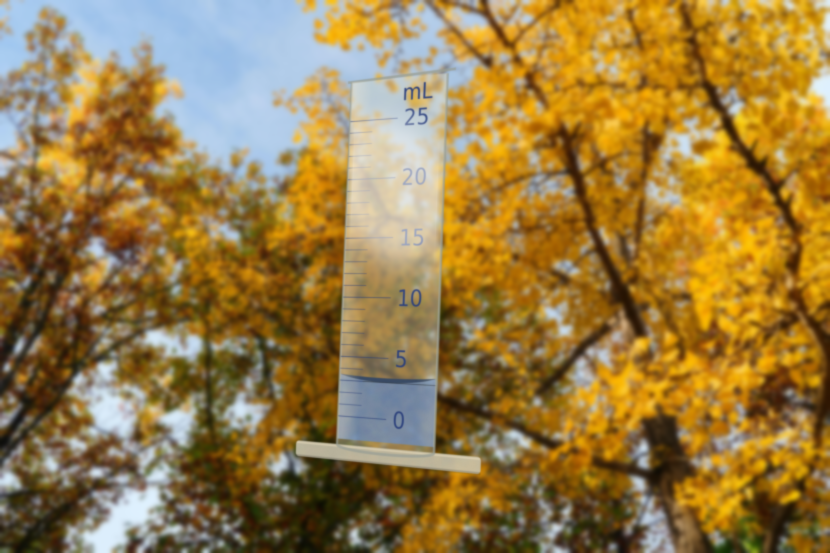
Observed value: 3; mL
